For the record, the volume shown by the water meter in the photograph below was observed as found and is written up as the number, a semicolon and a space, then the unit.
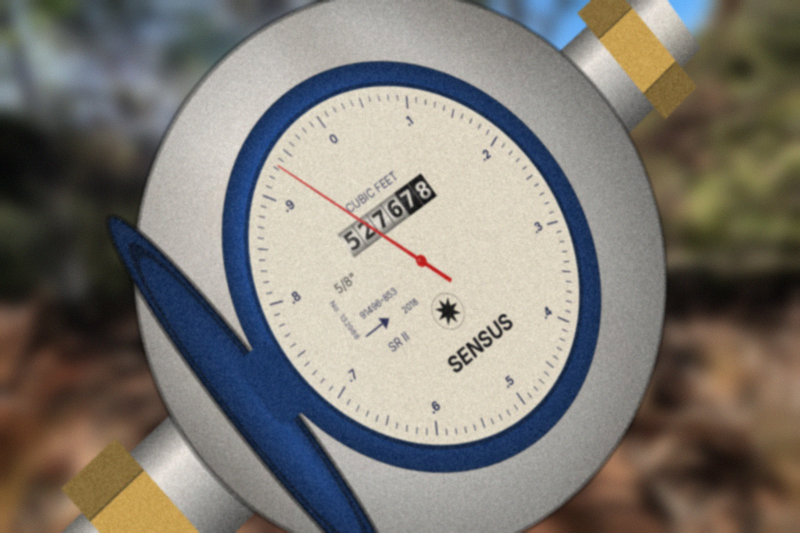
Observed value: 527677.93; ft³
